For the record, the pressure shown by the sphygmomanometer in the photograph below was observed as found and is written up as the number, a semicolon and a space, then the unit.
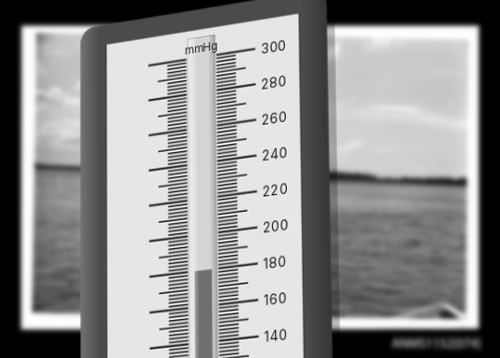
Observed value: 180; mmHg
